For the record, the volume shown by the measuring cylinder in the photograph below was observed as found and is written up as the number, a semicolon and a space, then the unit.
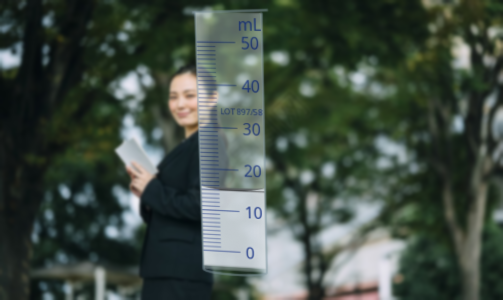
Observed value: 15; mL
